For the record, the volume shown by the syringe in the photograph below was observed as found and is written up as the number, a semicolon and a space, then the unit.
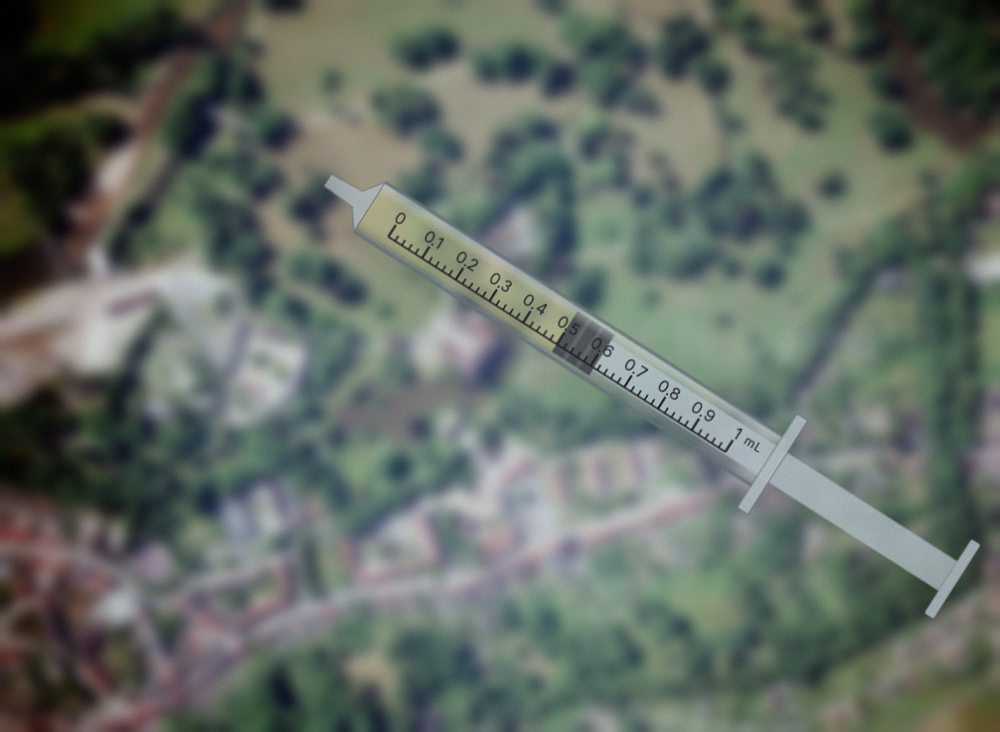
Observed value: 0.5; mL
